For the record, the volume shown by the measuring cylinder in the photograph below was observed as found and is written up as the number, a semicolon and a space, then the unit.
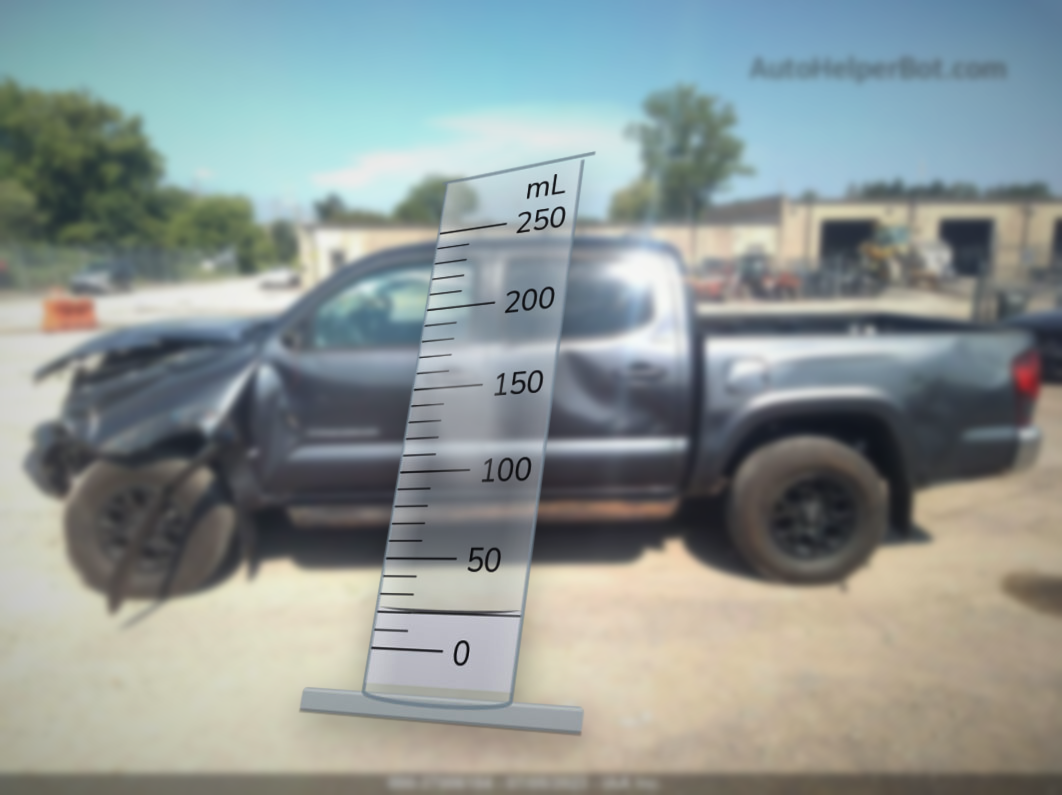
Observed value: 20; mL
